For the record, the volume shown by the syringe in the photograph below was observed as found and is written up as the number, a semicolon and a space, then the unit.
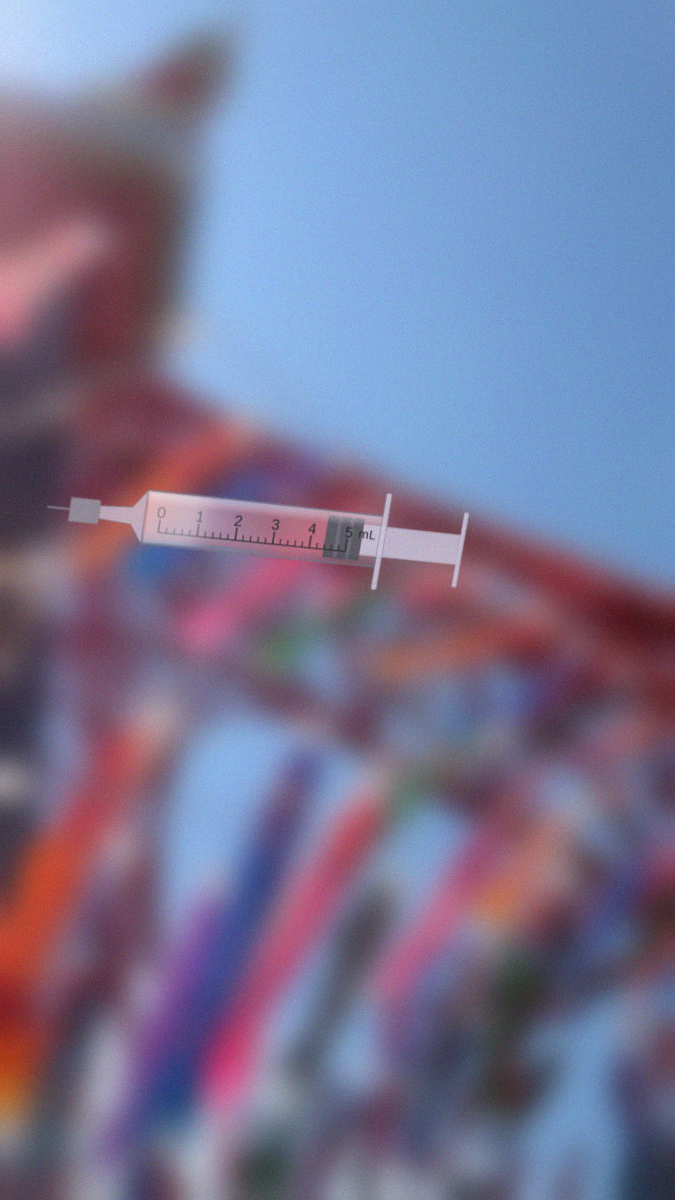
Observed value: 4.4; mL
